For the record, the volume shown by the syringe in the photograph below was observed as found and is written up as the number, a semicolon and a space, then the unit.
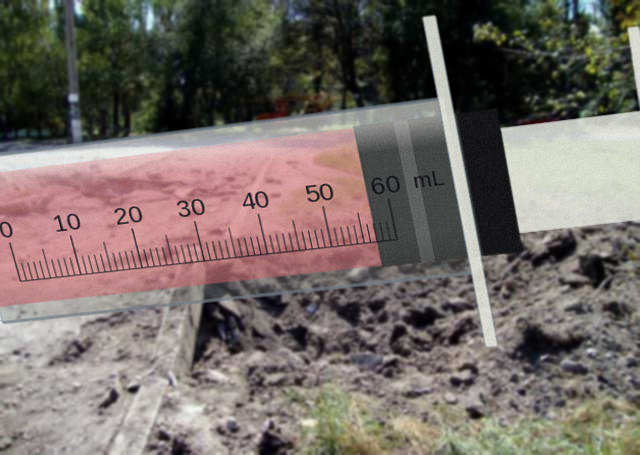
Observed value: 57; mL
